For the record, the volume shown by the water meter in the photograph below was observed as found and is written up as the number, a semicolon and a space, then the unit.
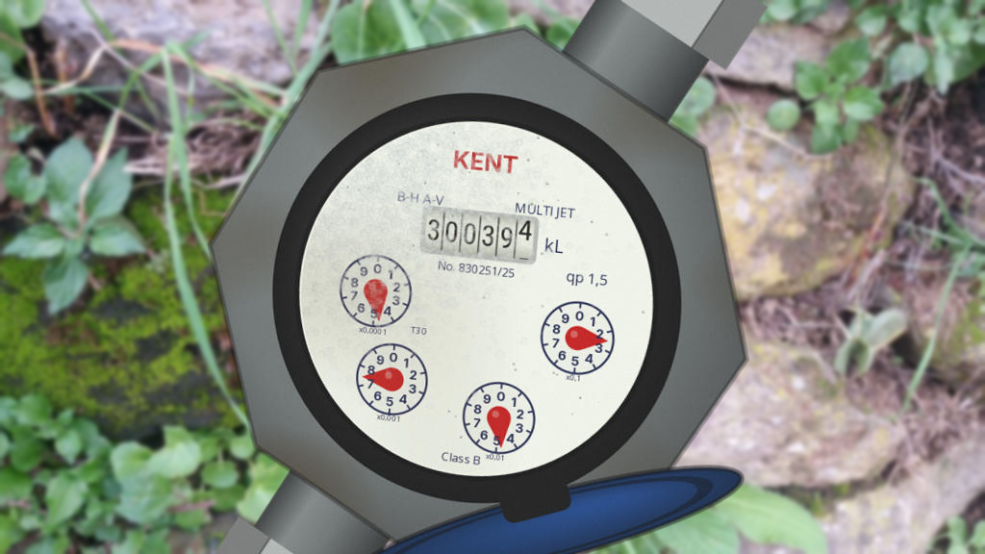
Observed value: 300394.2474; kL
